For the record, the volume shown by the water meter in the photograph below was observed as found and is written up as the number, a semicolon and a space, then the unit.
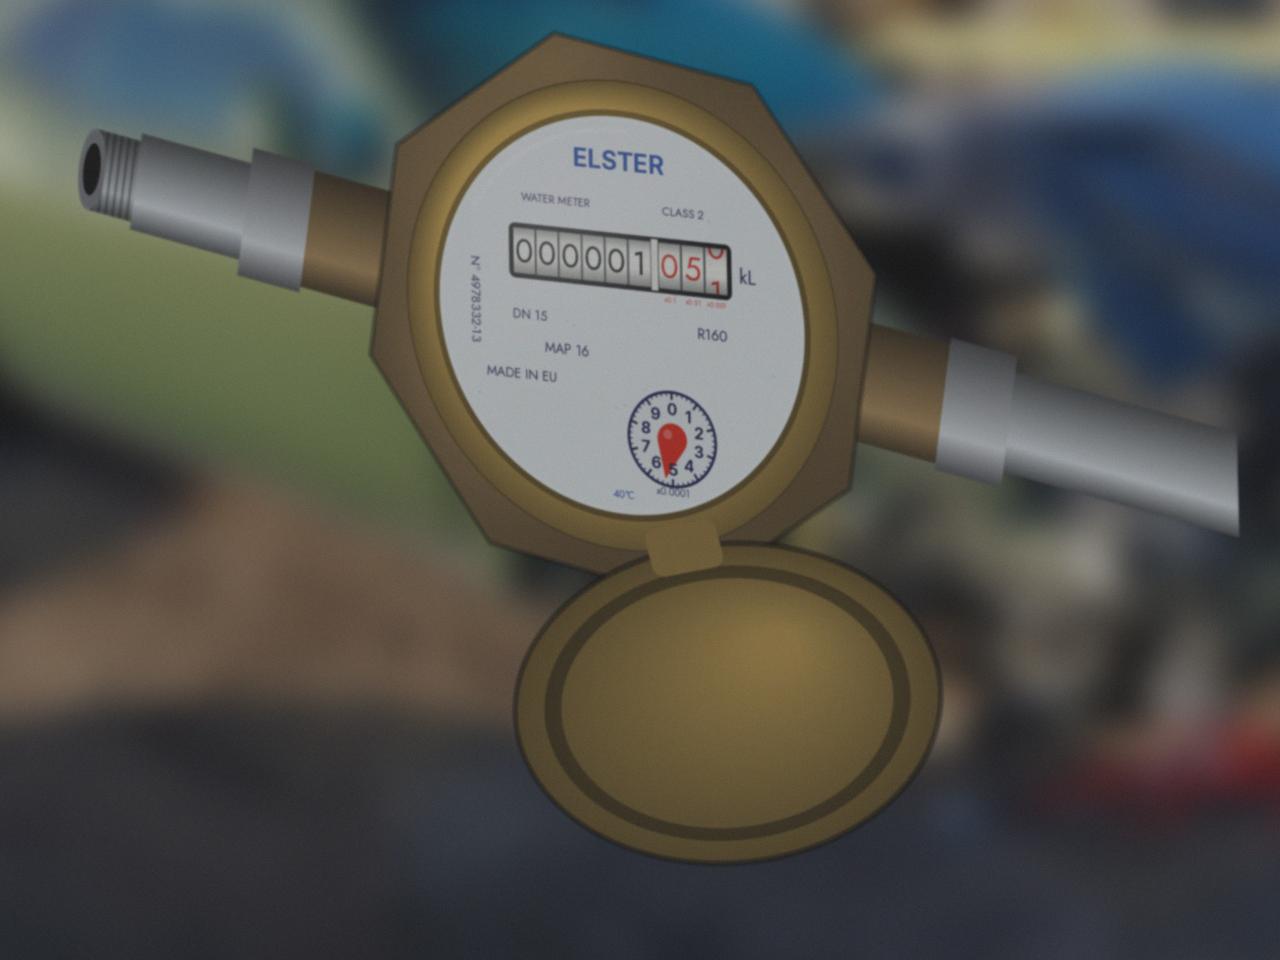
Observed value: 1.0505; kL
